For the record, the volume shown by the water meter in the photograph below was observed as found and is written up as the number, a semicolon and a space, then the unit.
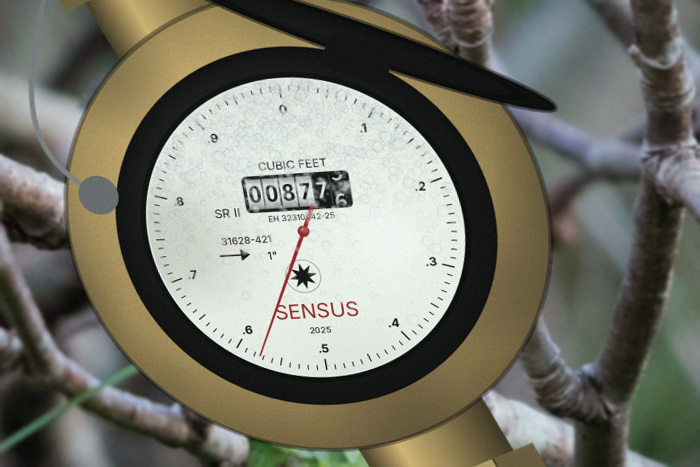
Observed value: 8775.57; ft³
